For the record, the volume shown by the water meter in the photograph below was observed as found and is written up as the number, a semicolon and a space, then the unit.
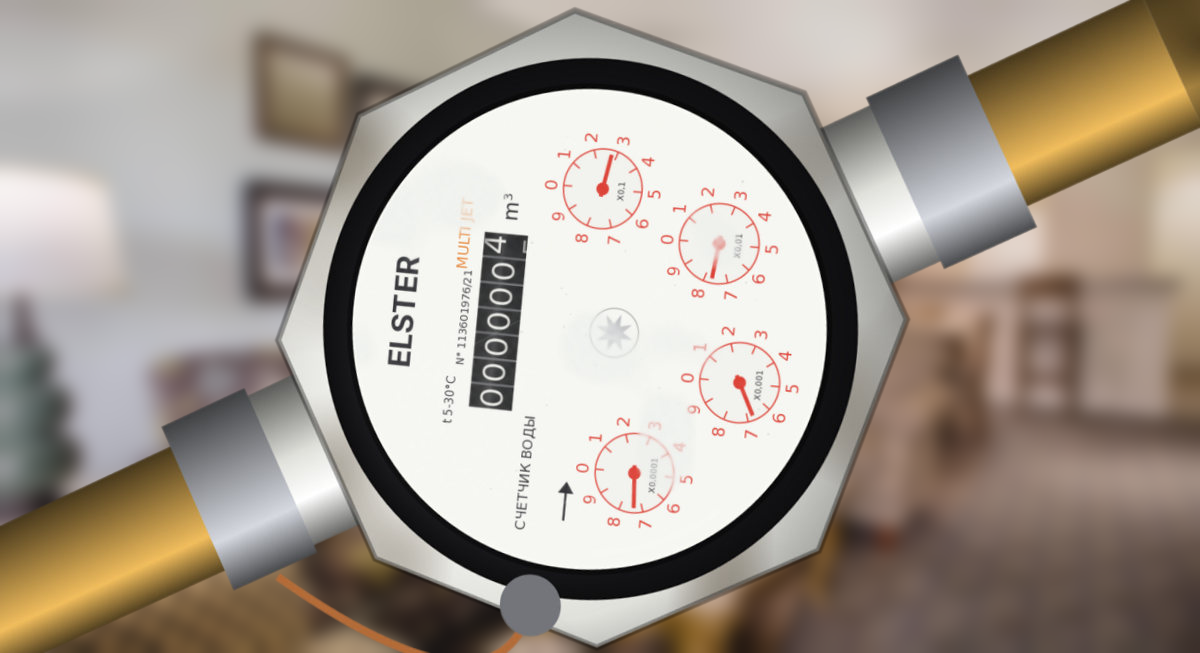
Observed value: 4.2767; m³
